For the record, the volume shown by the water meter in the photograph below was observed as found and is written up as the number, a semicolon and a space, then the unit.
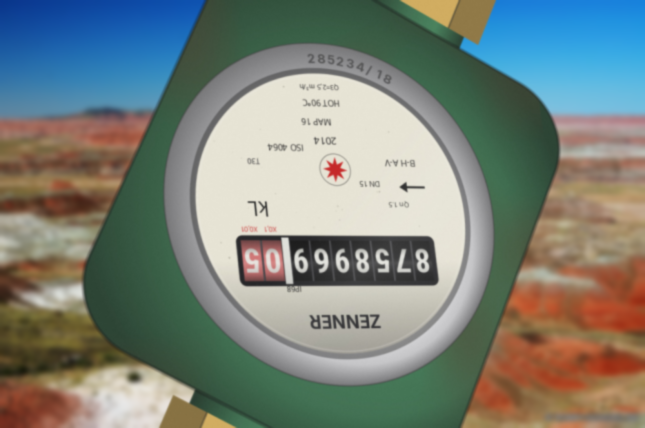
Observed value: 8758969.05; kL
